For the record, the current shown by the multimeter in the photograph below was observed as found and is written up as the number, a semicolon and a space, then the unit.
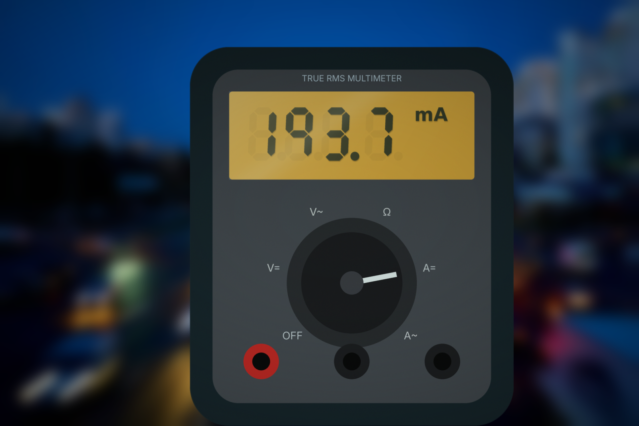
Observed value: 193.7; mA
